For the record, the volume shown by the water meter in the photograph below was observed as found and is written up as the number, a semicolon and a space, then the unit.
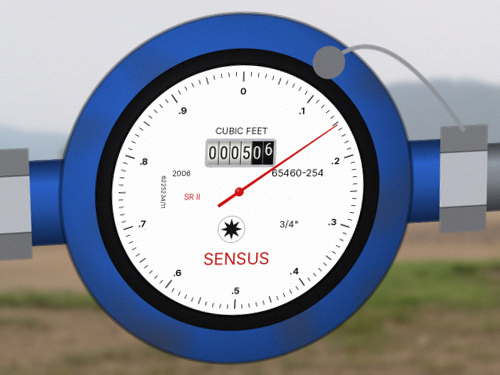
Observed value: 506.15; ft³
